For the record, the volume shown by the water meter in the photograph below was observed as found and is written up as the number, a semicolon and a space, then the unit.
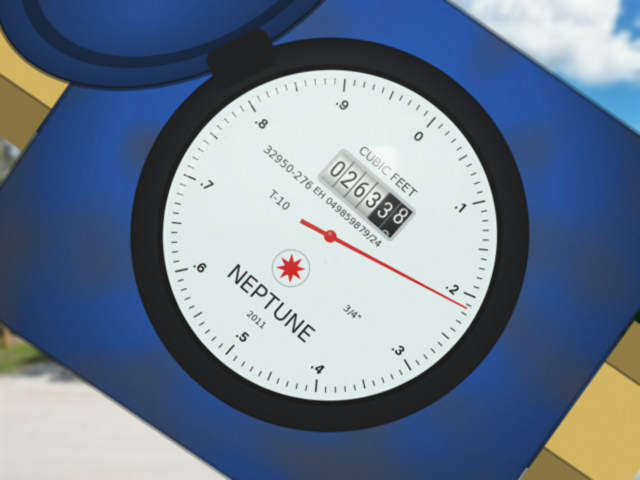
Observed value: 26338.21; ft³
